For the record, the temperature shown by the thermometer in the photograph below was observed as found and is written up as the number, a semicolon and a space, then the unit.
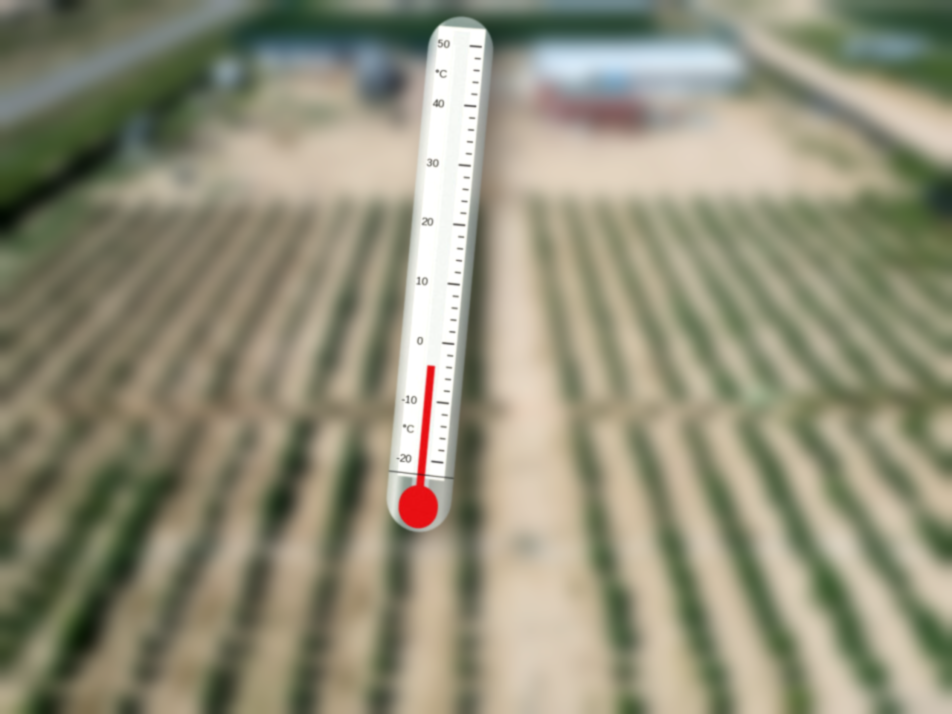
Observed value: -4; °C
